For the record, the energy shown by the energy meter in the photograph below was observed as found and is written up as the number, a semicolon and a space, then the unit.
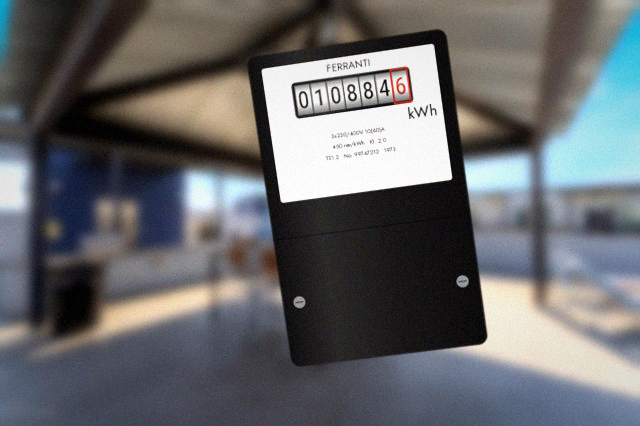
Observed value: 10884.6; kWh
